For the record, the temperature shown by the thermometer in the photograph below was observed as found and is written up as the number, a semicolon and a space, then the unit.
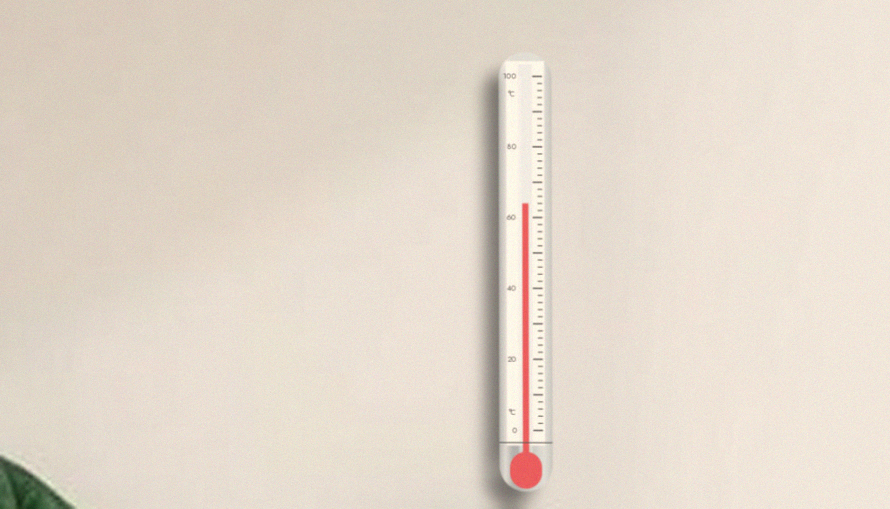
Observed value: 64; °C
